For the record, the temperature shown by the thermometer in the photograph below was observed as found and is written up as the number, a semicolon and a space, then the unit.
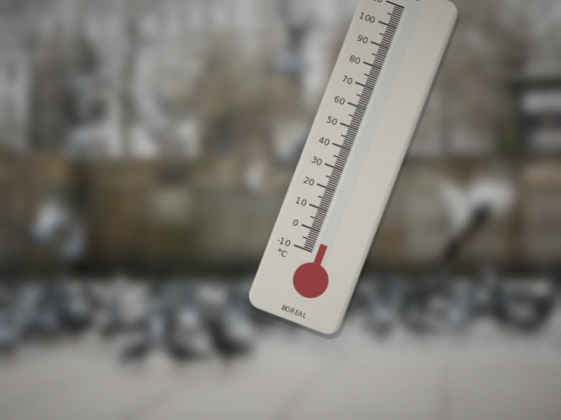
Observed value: -5; °C
